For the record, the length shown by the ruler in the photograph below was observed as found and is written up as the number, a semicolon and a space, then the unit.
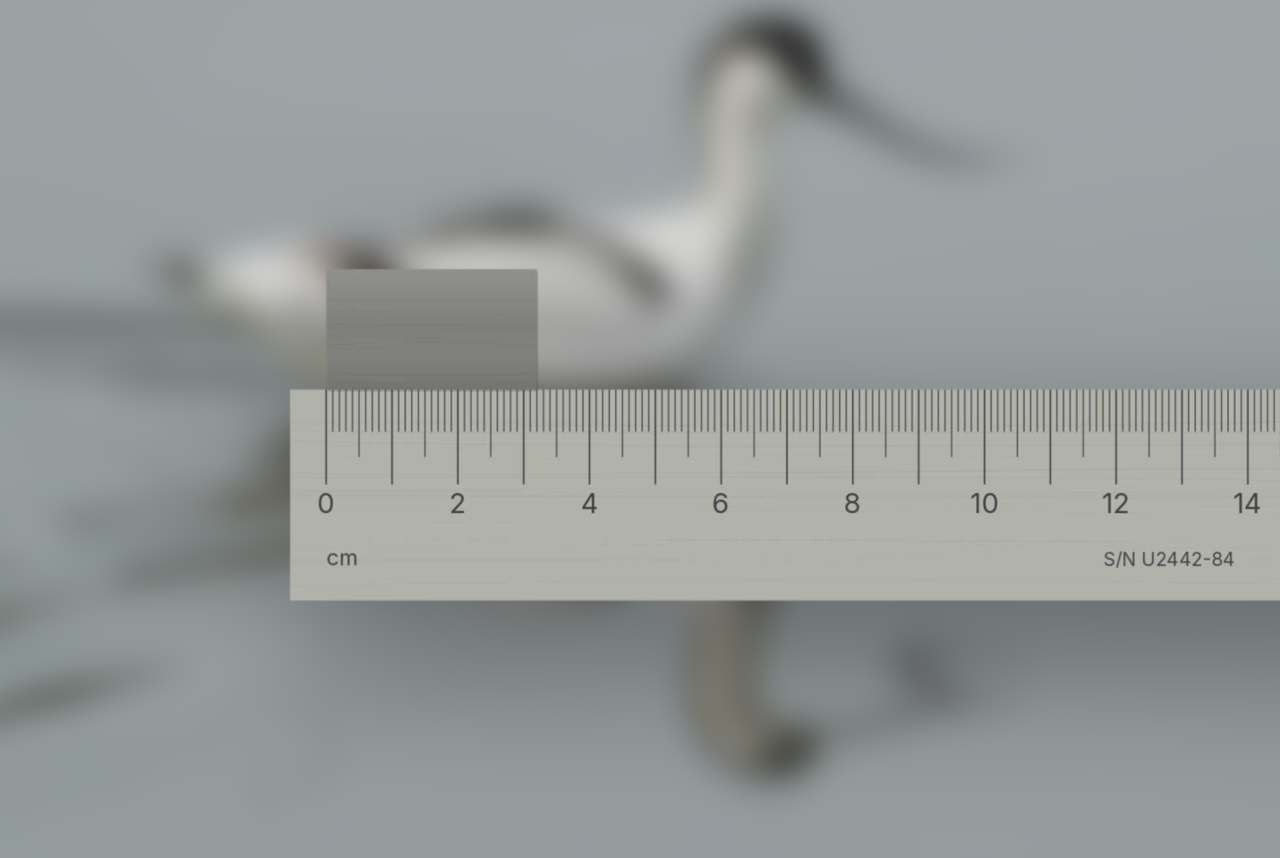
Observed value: 3.2; cm
